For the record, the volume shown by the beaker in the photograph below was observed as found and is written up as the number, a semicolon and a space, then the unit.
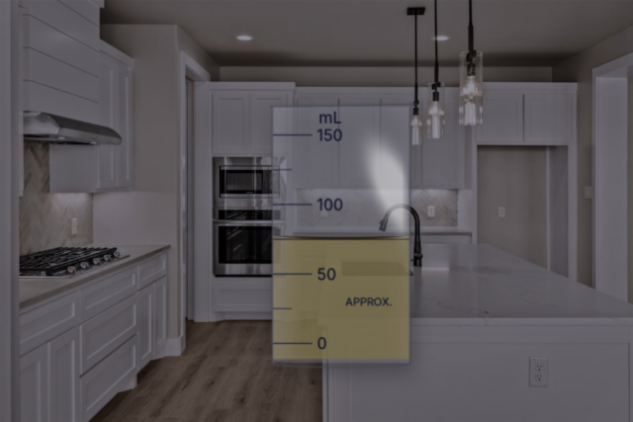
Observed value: 75; mL
